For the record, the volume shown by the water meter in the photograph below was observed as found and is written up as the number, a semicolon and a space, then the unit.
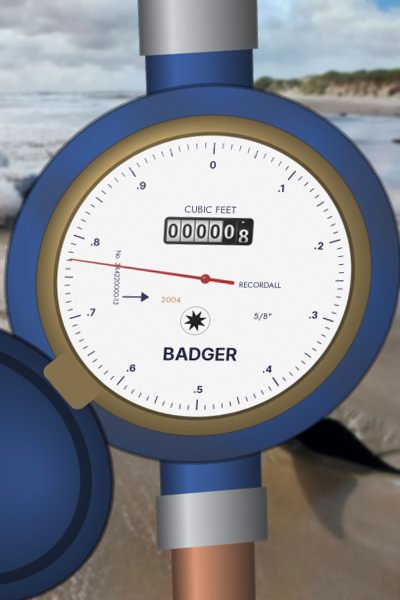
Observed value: 7.77; ft³
